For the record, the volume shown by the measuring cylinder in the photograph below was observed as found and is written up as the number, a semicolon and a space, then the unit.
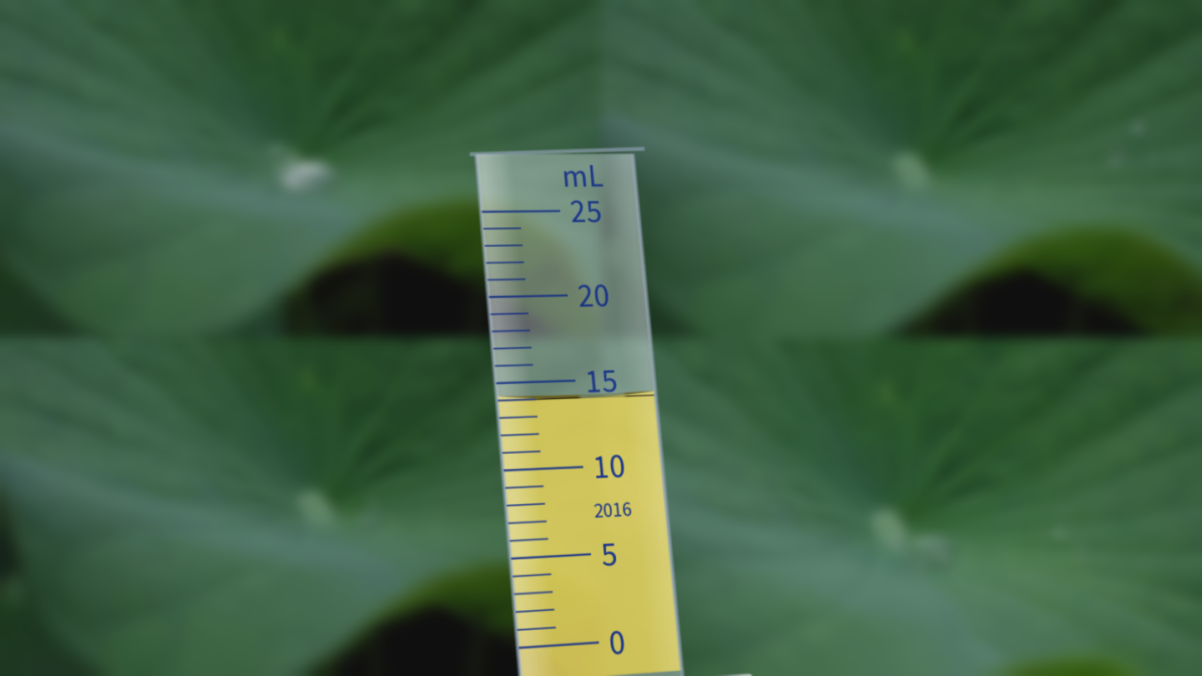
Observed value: 14; mL
